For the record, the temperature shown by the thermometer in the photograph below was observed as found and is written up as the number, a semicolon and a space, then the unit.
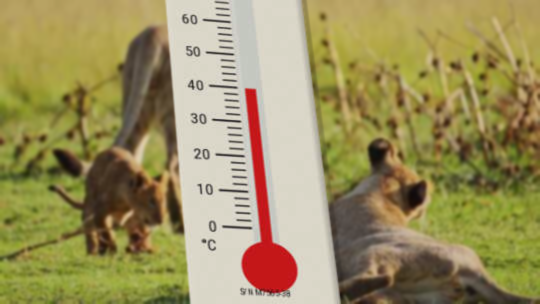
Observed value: 40; °C
